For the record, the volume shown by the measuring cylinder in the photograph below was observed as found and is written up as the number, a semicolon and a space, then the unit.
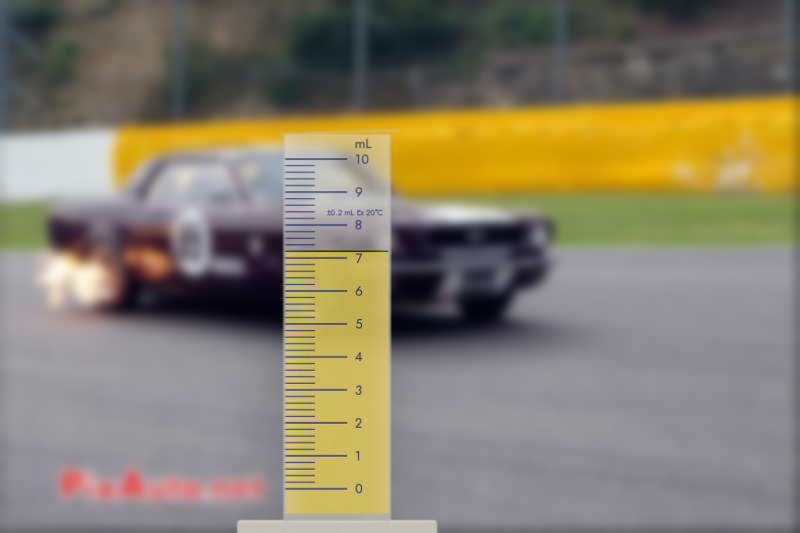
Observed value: 7.2; mL
